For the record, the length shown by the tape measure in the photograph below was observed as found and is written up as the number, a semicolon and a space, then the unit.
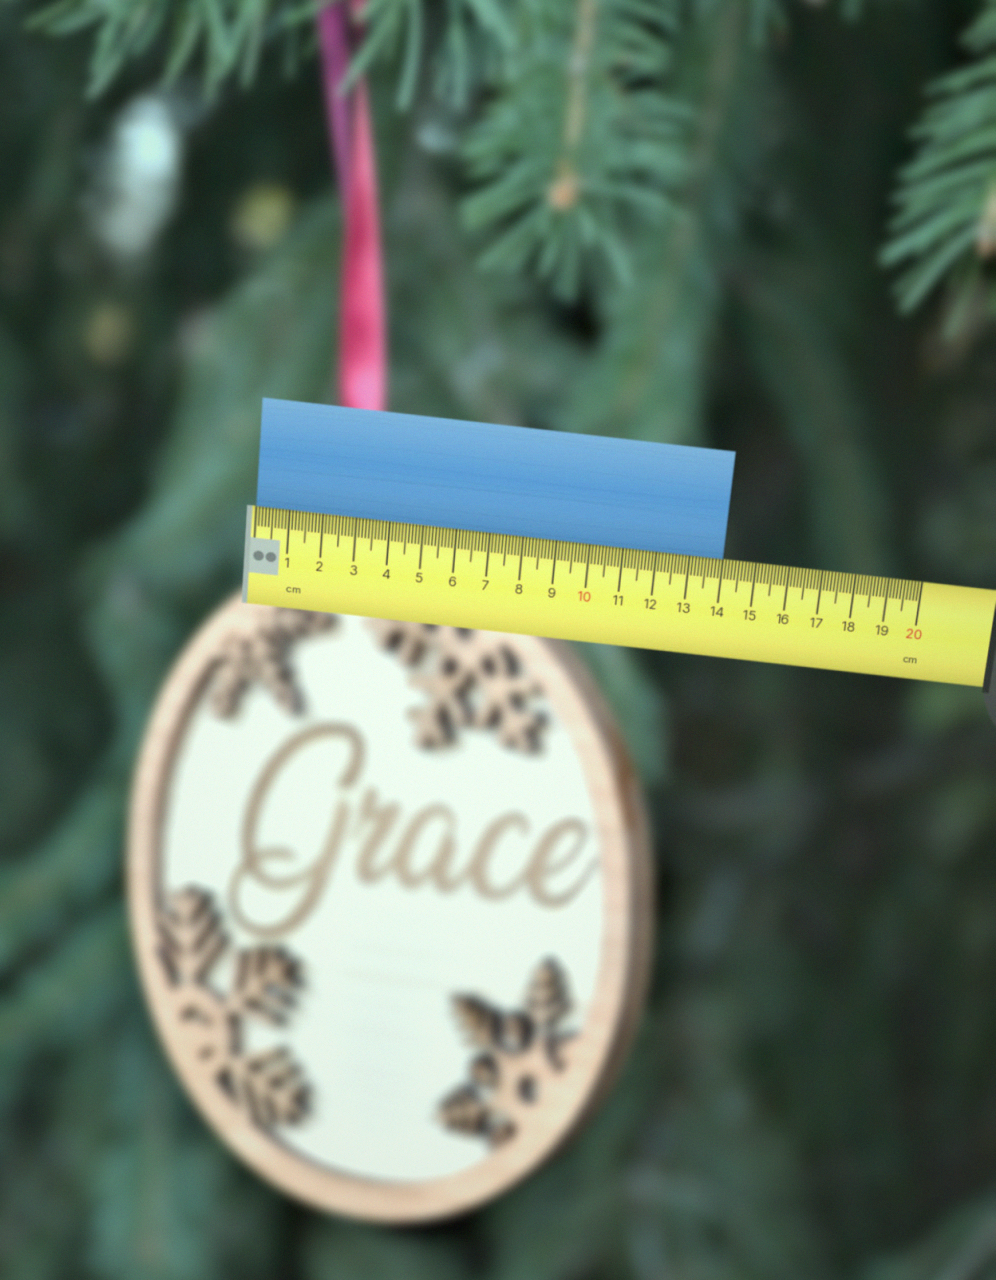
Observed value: 14; cm
